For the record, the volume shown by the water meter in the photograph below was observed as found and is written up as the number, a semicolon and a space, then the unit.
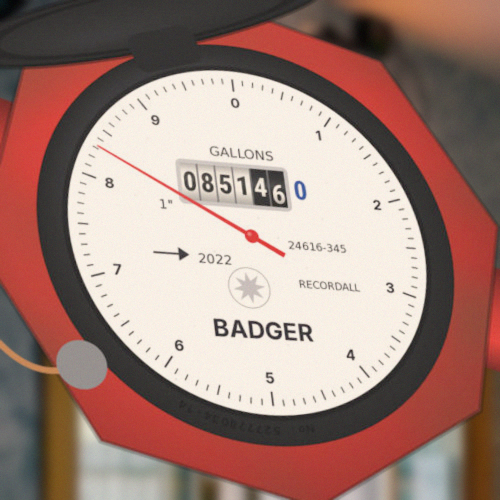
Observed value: 851458.3; gal
